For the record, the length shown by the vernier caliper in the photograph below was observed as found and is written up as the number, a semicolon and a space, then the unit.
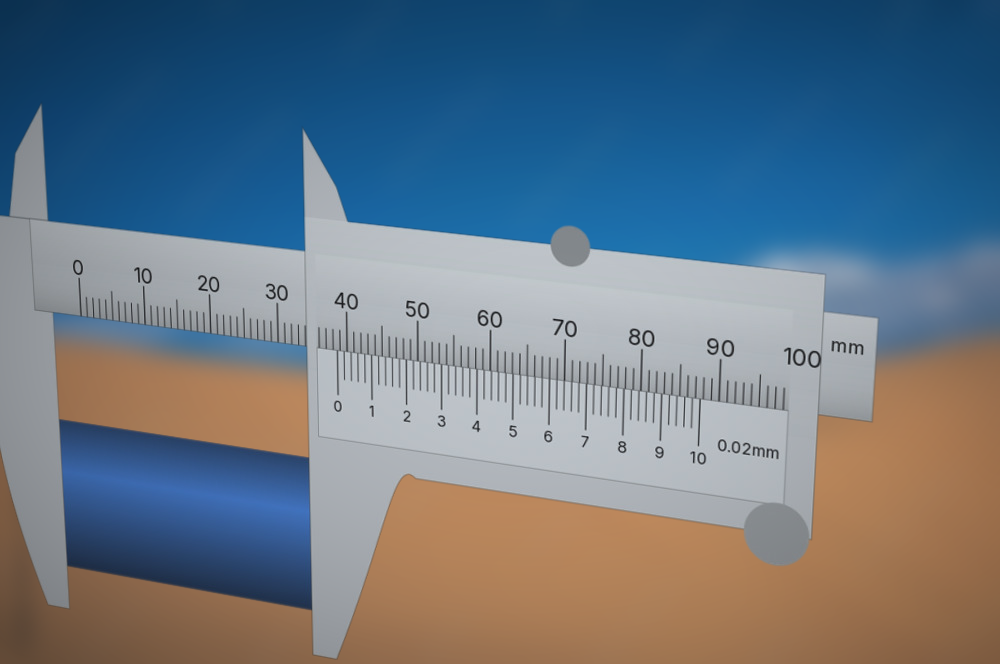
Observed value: 38.6; mm
